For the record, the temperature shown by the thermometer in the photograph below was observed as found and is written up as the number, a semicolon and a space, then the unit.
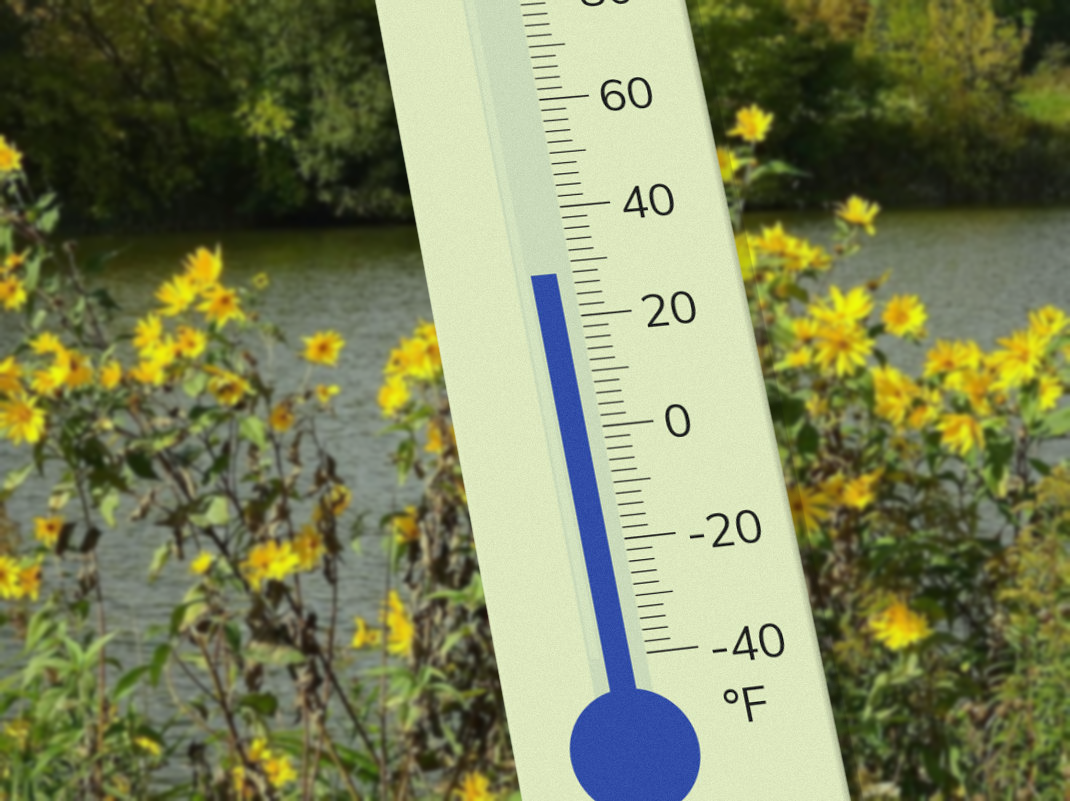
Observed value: 28; °F
